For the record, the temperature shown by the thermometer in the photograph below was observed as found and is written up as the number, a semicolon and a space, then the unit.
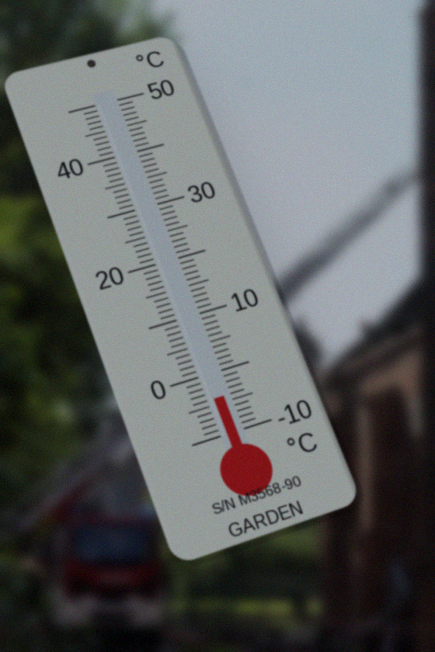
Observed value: -4; °C
